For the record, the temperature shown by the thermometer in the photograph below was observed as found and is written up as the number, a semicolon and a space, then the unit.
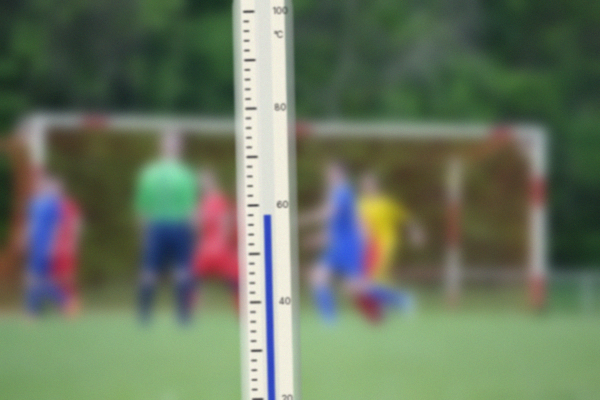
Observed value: 58; °C
